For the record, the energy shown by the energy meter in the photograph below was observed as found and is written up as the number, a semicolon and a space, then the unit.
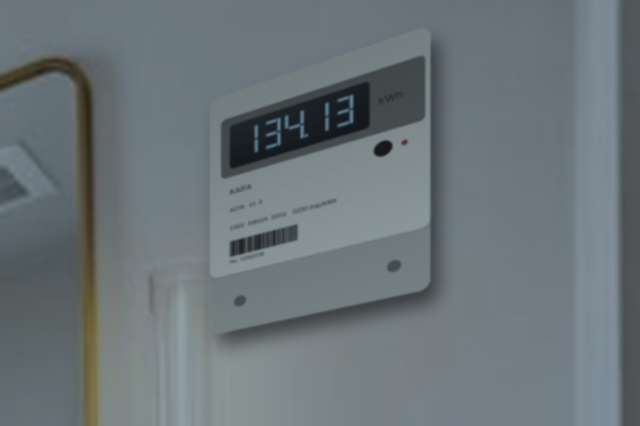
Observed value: 134.13; kWh
